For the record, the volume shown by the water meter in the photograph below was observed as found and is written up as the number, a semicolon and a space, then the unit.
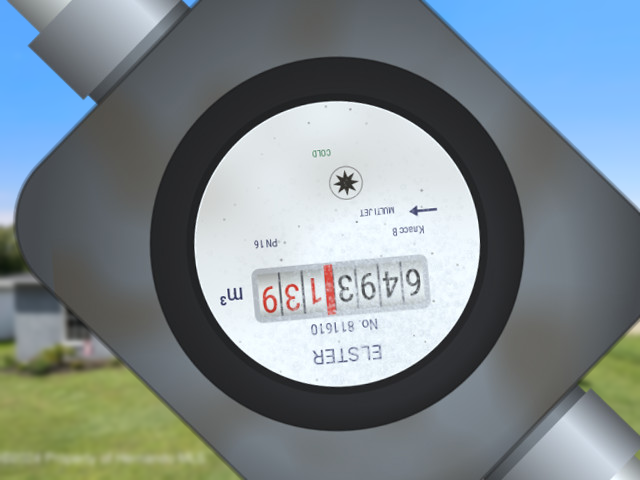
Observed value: 6493.139; m³
